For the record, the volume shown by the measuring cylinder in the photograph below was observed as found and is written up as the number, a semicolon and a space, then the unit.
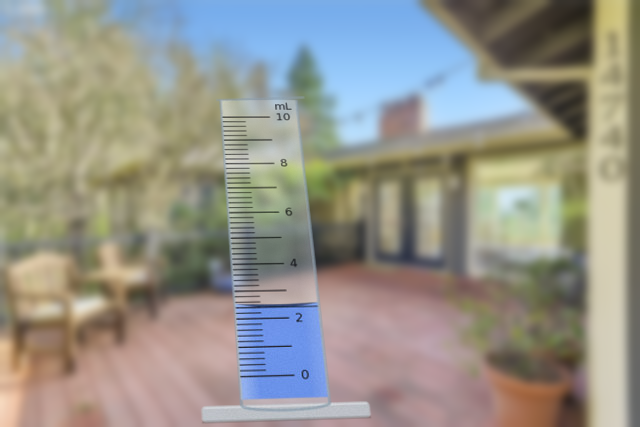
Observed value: 2.4; mL
